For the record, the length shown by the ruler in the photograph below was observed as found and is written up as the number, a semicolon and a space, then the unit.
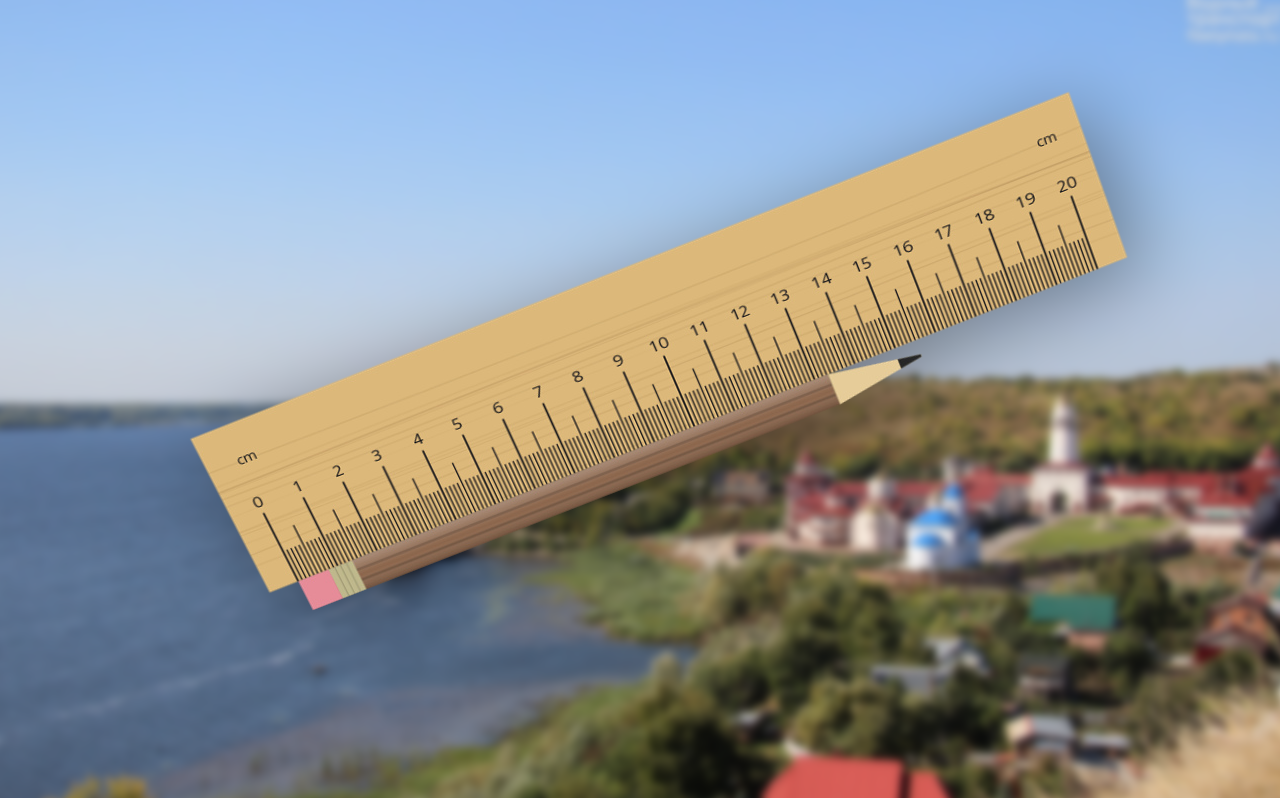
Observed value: 15.5; cm
